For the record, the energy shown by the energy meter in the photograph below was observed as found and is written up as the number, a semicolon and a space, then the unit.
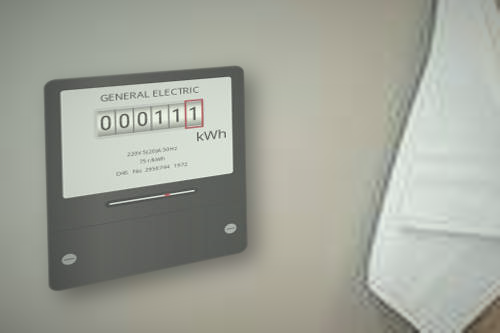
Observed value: 11.1; kWh
